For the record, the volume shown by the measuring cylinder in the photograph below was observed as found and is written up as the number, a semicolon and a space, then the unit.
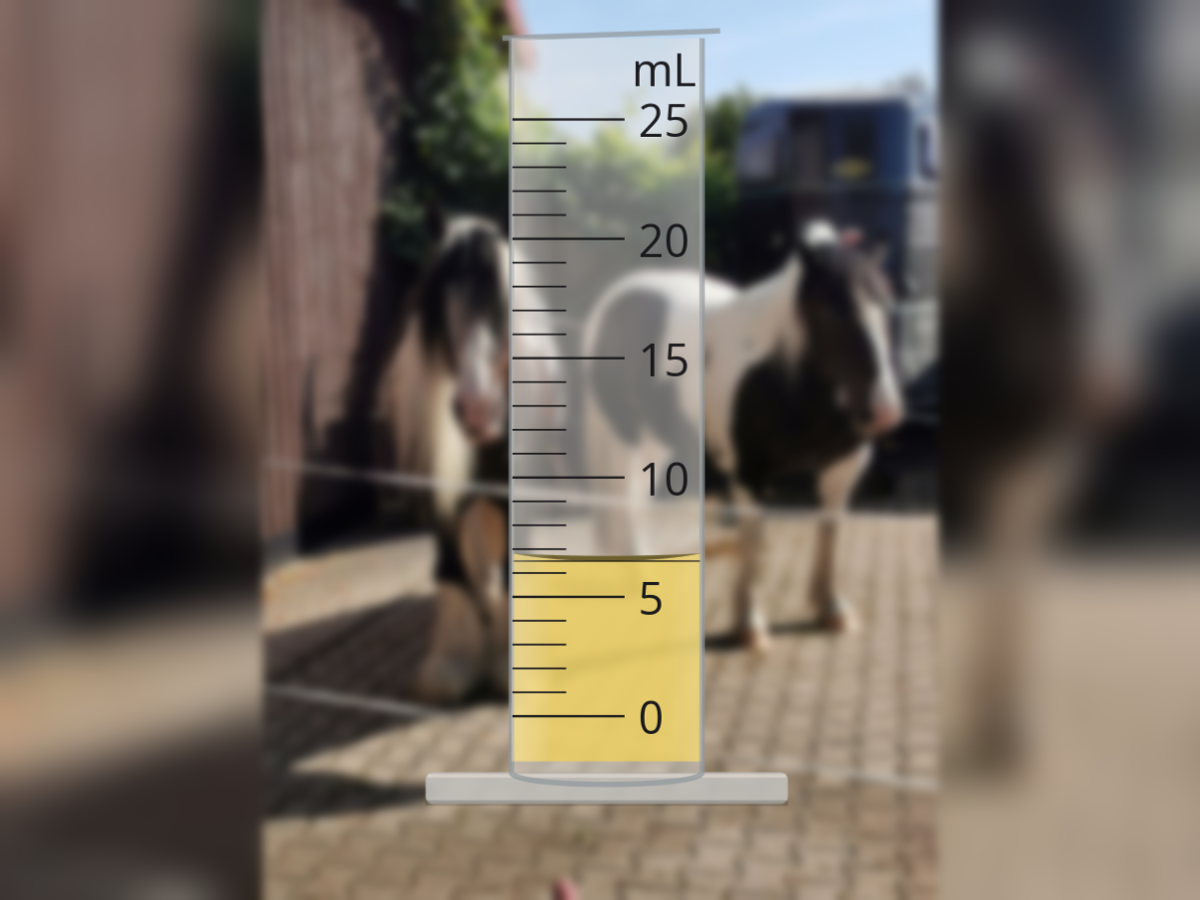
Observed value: 6.5; mL
